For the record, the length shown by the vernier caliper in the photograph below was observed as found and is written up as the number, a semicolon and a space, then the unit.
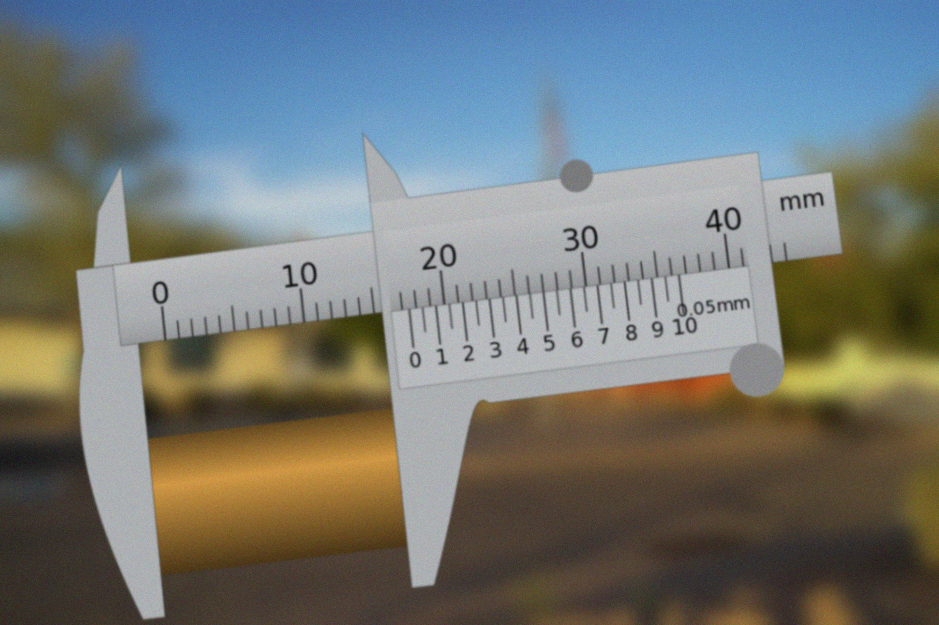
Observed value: 17.5; mm
